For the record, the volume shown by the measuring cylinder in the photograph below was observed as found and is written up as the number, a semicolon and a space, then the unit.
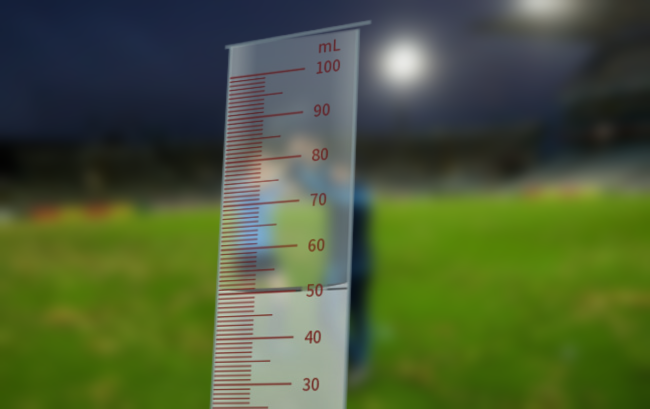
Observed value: 50; mL
